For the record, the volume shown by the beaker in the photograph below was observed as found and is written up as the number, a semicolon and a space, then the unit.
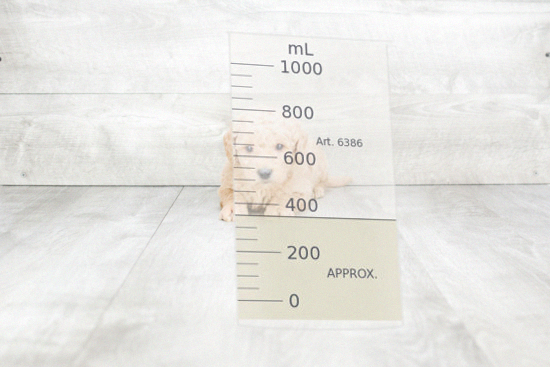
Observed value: 350; mL
